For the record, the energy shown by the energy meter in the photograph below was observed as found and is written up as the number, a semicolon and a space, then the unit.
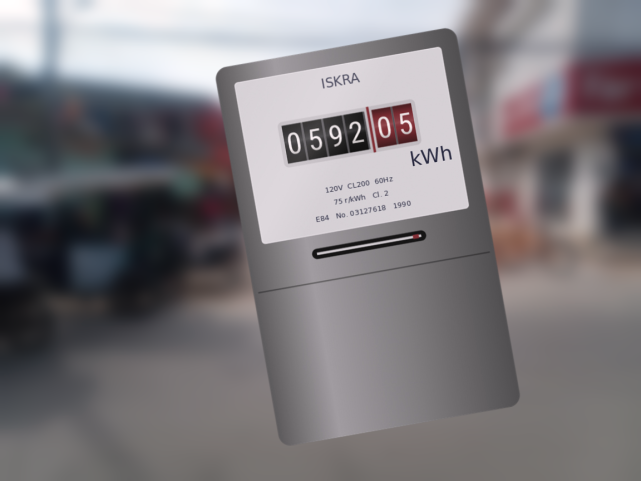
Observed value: 592.05; kWh
